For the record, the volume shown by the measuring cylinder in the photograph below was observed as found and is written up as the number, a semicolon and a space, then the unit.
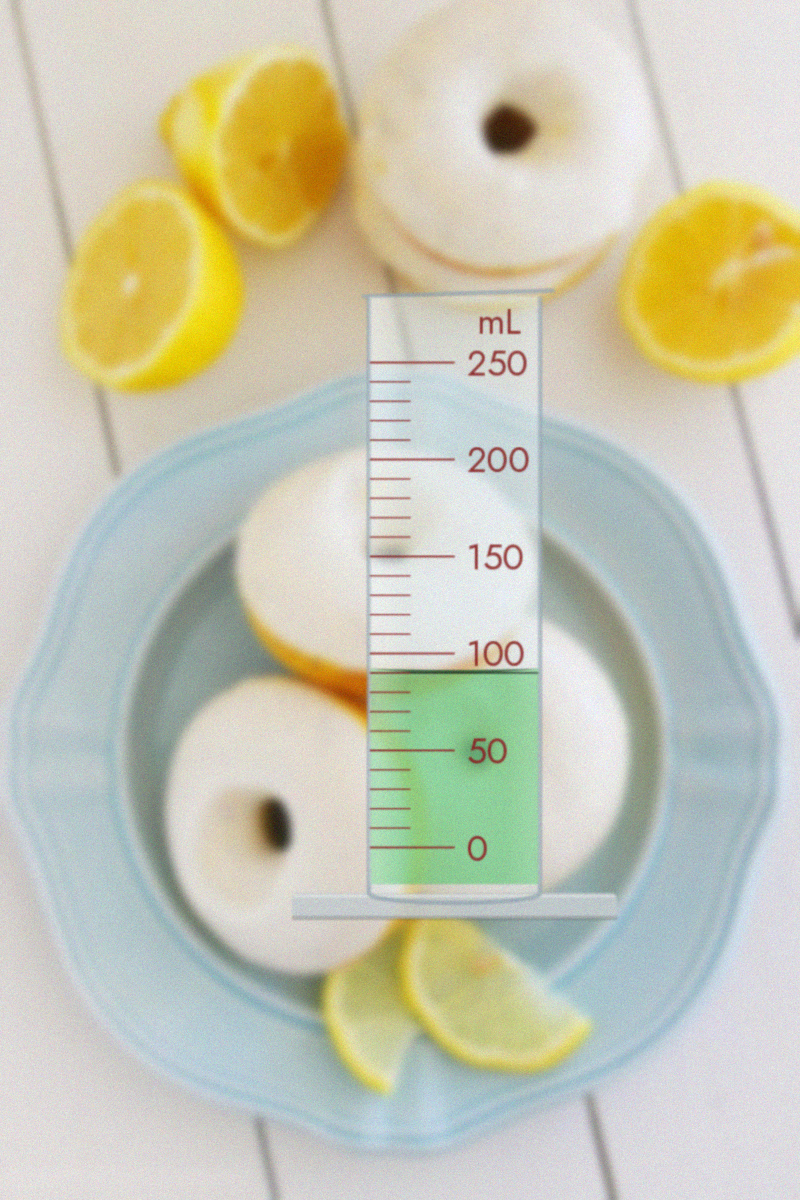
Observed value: 90; mL
